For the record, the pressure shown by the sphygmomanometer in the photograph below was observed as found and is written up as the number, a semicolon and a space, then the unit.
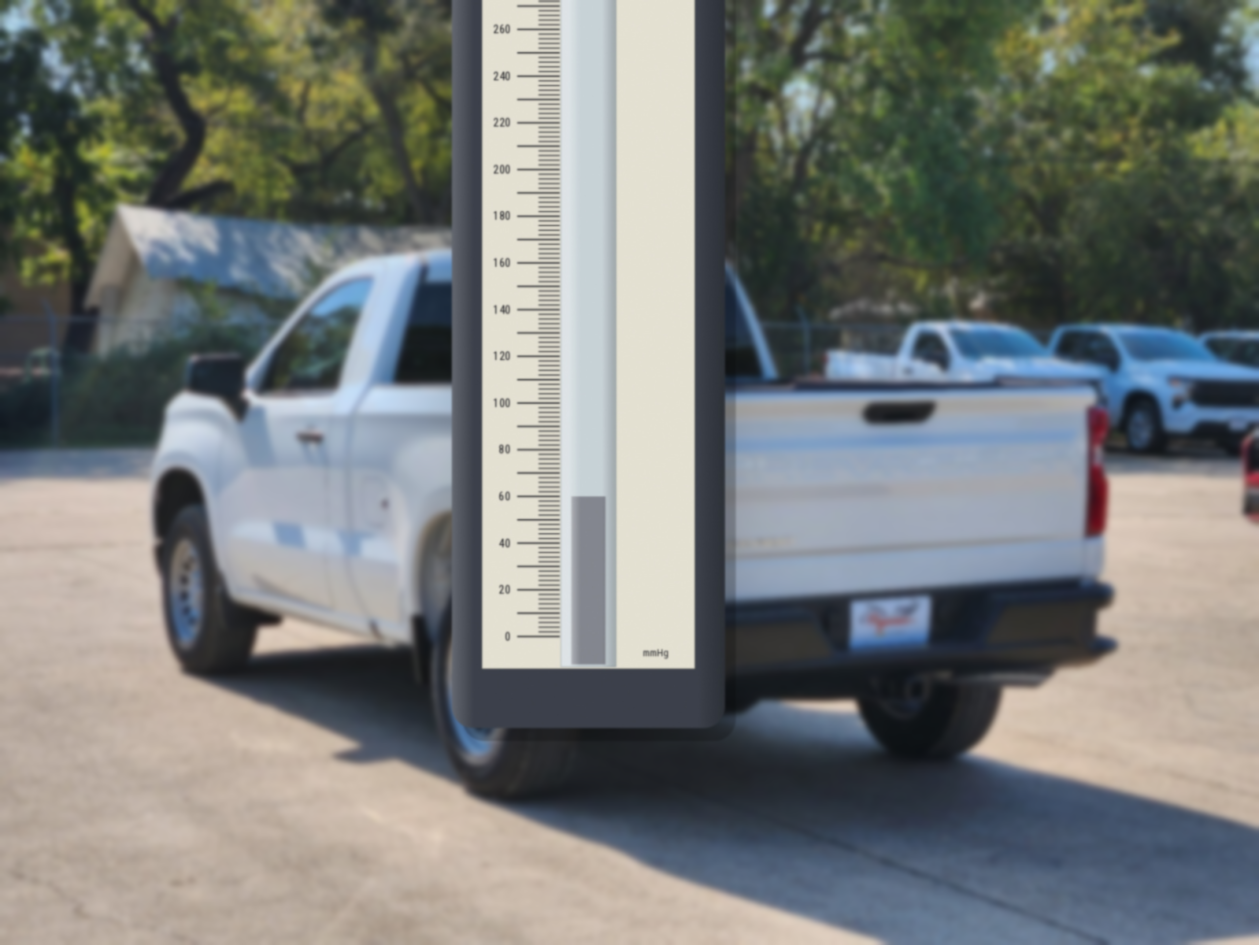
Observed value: 60; mmHg
